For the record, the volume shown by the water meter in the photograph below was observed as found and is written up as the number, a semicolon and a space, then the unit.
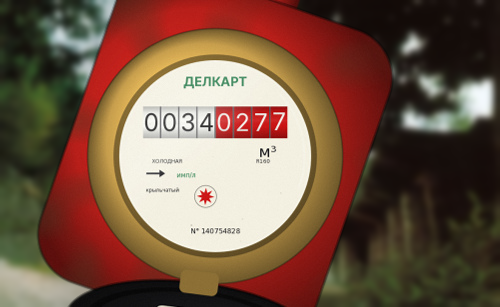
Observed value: 34.0277; m³
